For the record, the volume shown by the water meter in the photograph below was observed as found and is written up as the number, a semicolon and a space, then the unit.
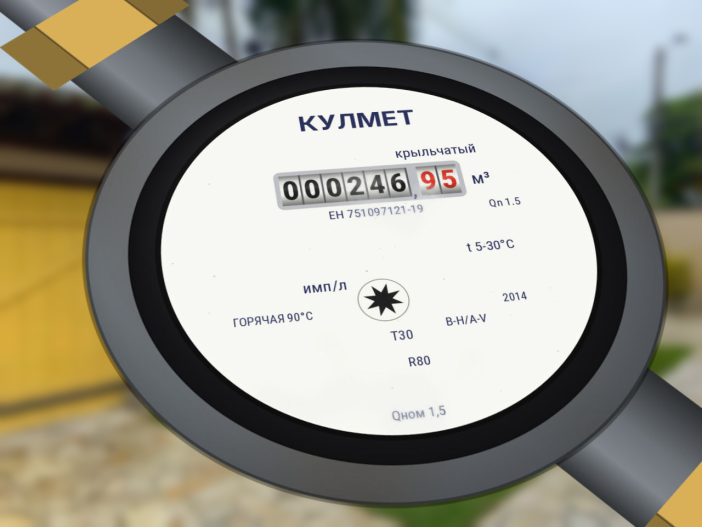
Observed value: 246.95; m³
